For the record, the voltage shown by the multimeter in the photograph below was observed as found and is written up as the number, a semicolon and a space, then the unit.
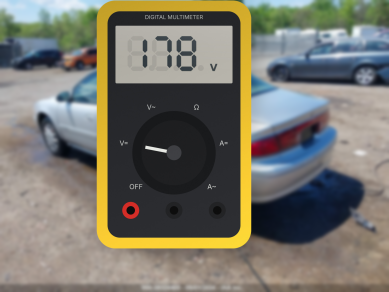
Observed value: 178; V
